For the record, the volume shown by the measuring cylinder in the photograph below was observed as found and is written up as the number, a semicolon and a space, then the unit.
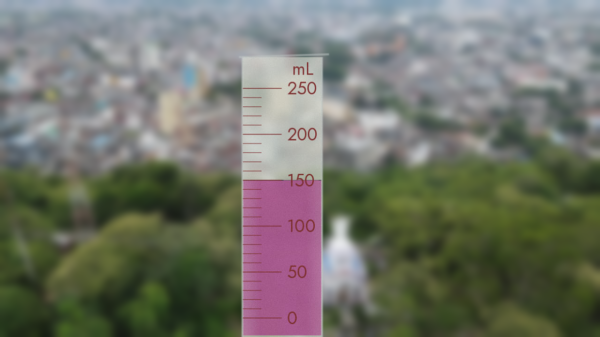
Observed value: 150; mL
